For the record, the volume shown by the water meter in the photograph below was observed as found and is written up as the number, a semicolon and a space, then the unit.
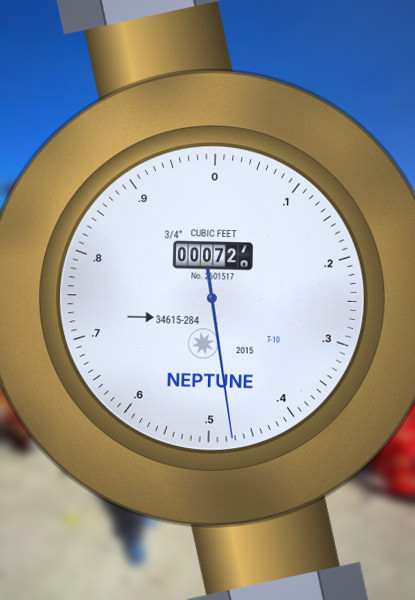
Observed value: 727.47; ft³
